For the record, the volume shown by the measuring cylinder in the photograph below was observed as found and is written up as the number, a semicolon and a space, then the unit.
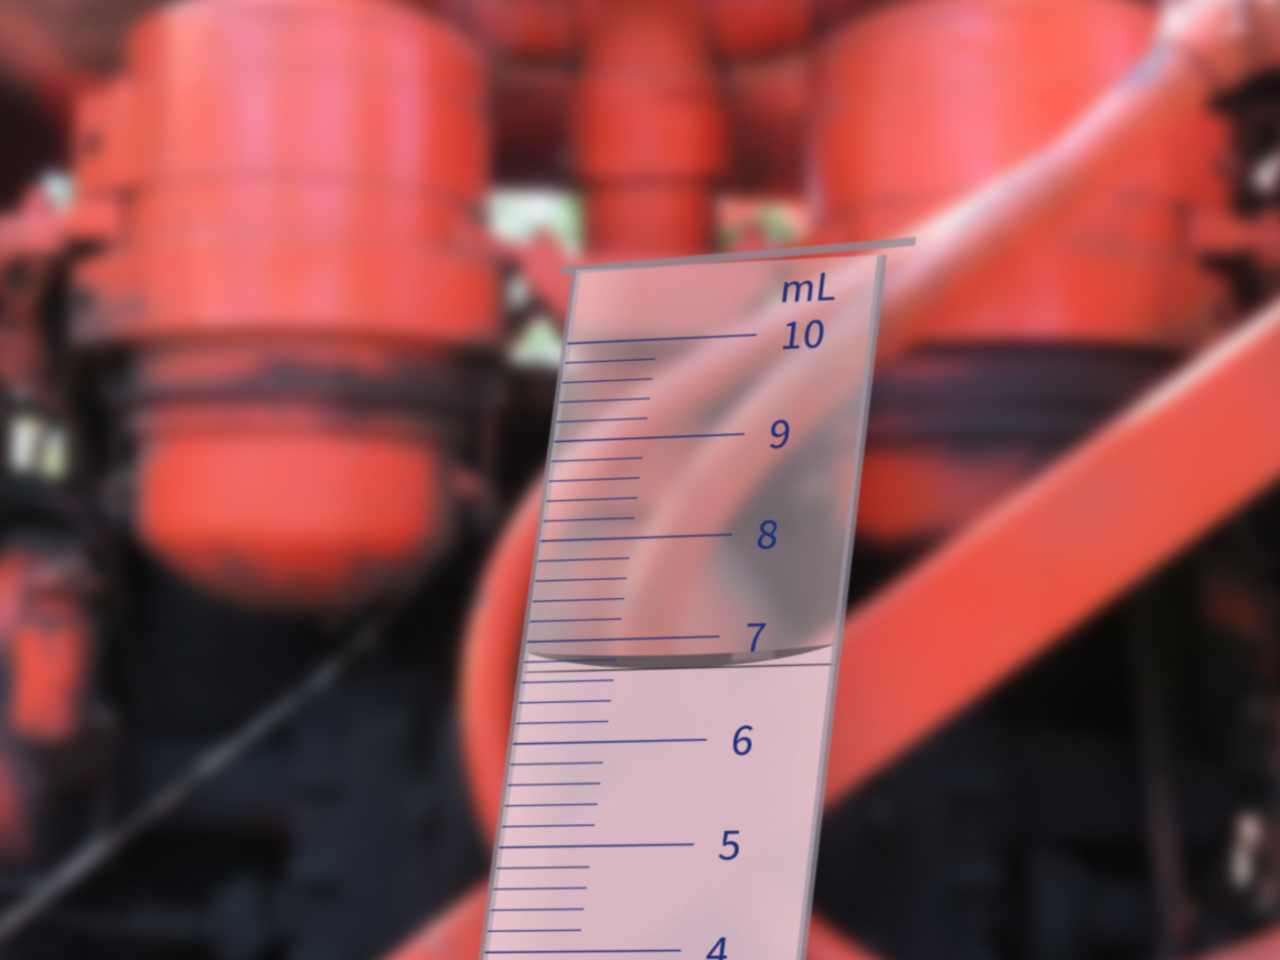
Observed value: 6.7; mL
